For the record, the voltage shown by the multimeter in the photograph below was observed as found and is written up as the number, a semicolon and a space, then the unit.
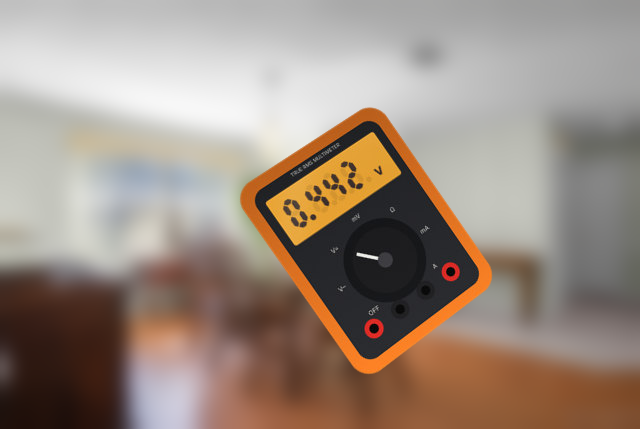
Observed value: 0.442; V
